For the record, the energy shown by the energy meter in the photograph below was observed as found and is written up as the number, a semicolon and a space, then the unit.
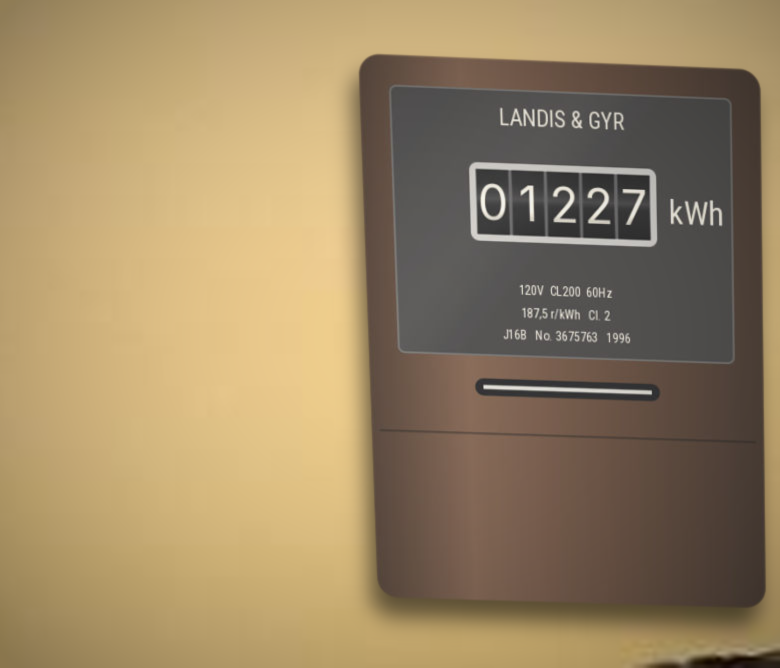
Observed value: 1227; kWh
